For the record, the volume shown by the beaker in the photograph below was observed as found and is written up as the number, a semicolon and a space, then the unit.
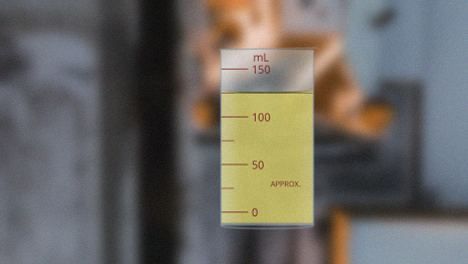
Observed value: 125; mL
